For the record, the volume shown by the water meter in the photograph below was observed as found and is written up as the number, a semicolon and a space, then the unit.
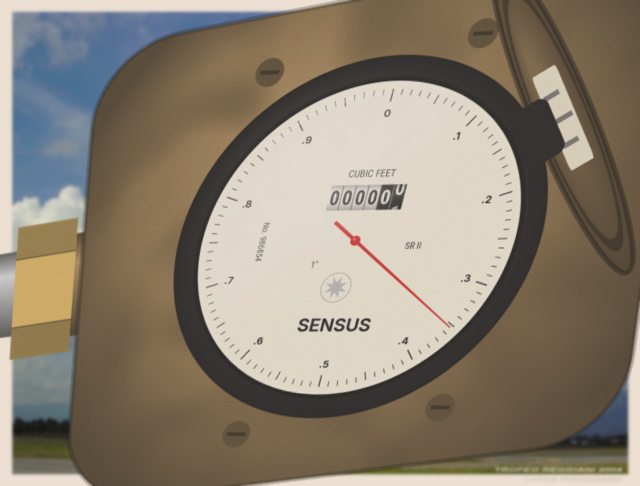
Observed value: 0.35; ft³
